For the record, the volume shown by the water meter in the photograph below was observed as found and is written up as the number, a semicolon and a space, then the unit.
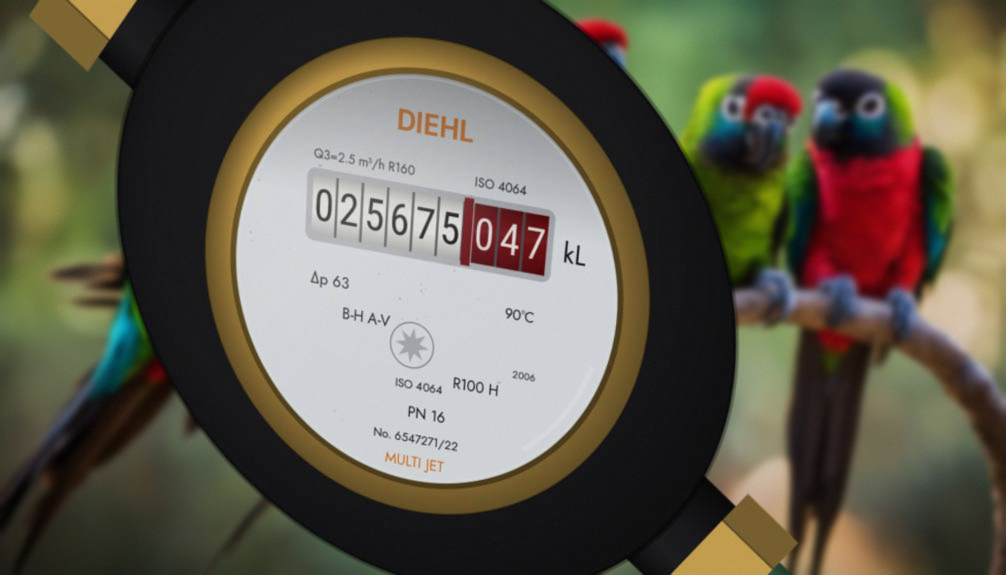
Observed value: 25675.047; kL
